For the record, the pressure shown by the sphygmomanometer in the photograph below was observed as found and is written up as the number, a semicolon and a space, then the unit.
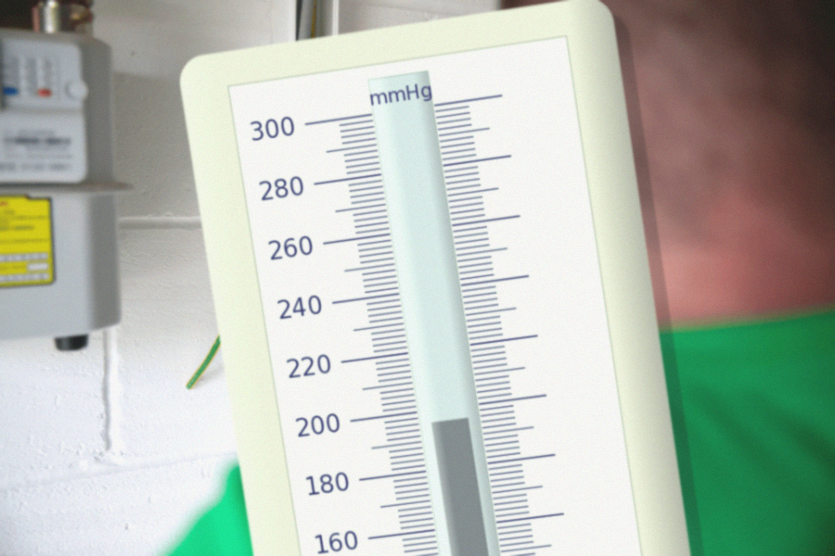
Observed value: 196; mmHg
